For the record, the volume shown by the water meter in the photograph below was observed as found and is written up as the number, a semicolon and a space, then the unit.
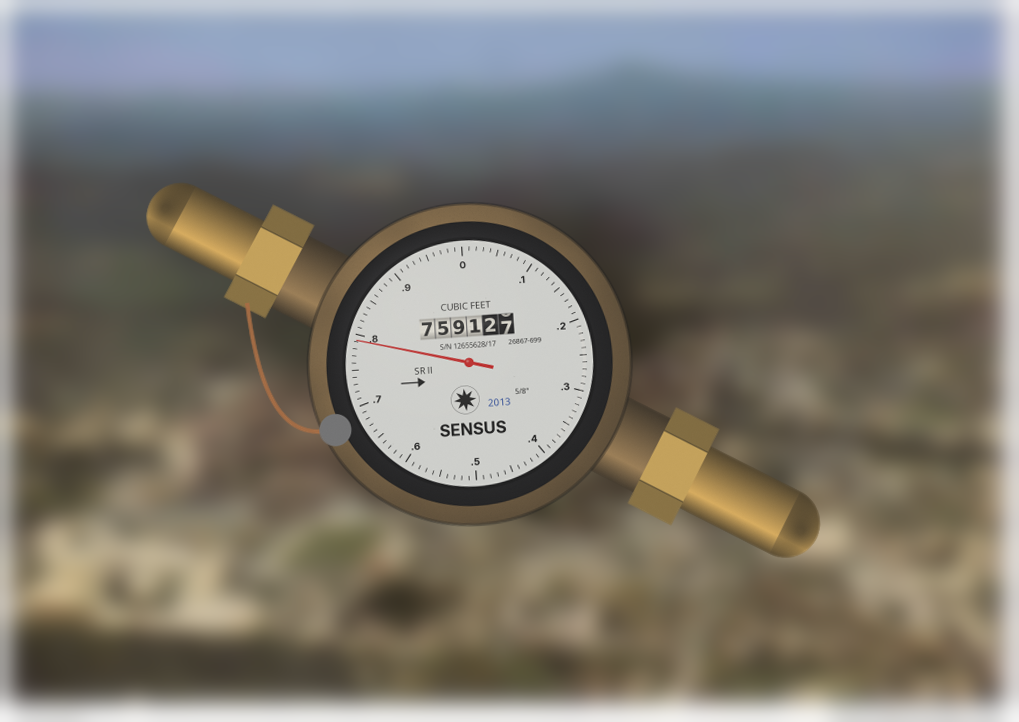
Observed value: 759126.79; ft³
